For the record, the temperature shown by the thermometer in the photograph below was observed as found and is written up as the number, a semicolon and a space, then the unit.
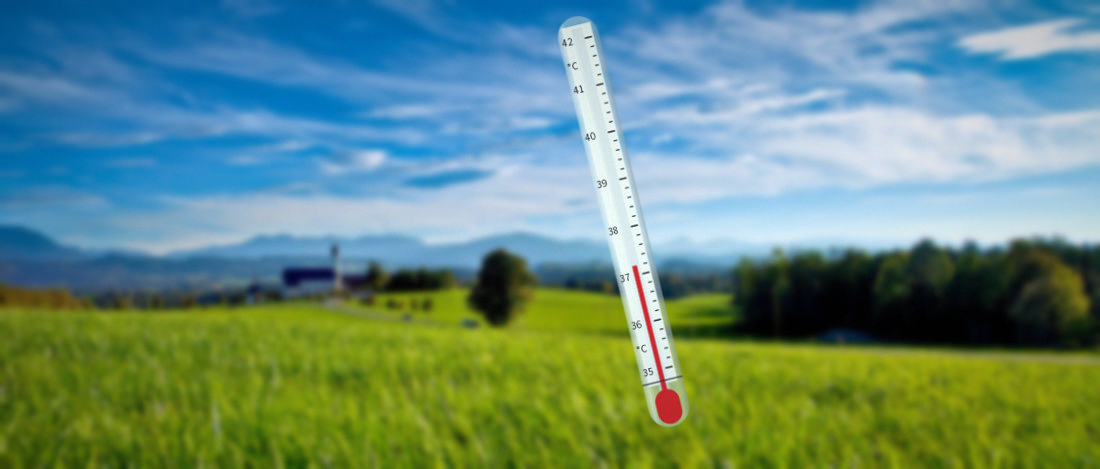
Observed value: 37.2; °C
